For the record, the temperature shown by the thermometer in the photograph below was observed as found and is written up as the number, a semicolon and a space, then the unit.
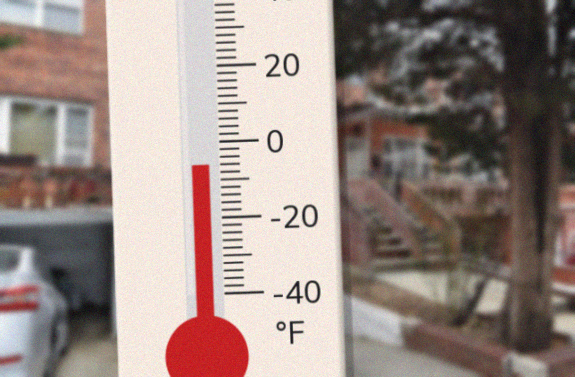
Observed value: -6; °F
